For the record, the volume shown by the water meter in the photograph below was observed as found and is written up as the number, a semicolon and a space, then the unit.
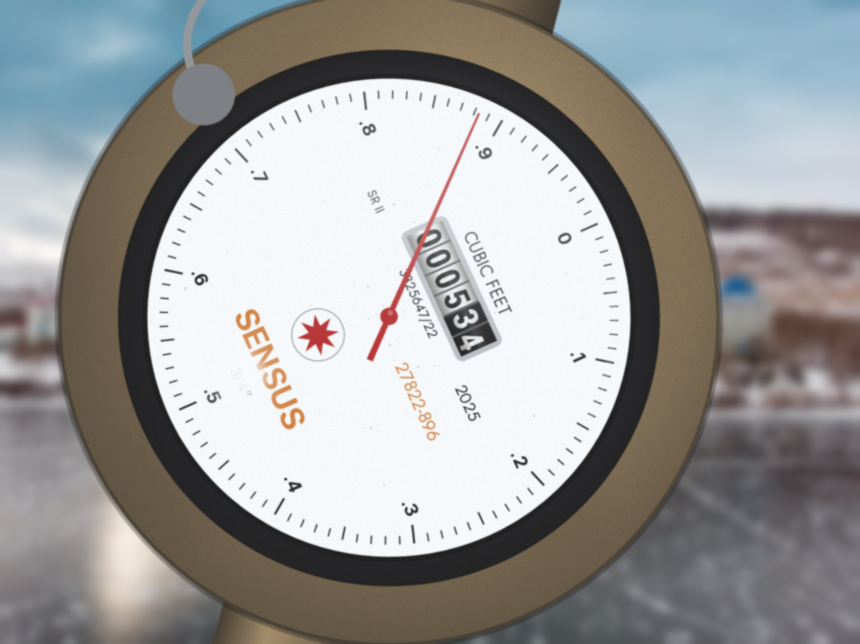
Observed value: 533.88; ft³
